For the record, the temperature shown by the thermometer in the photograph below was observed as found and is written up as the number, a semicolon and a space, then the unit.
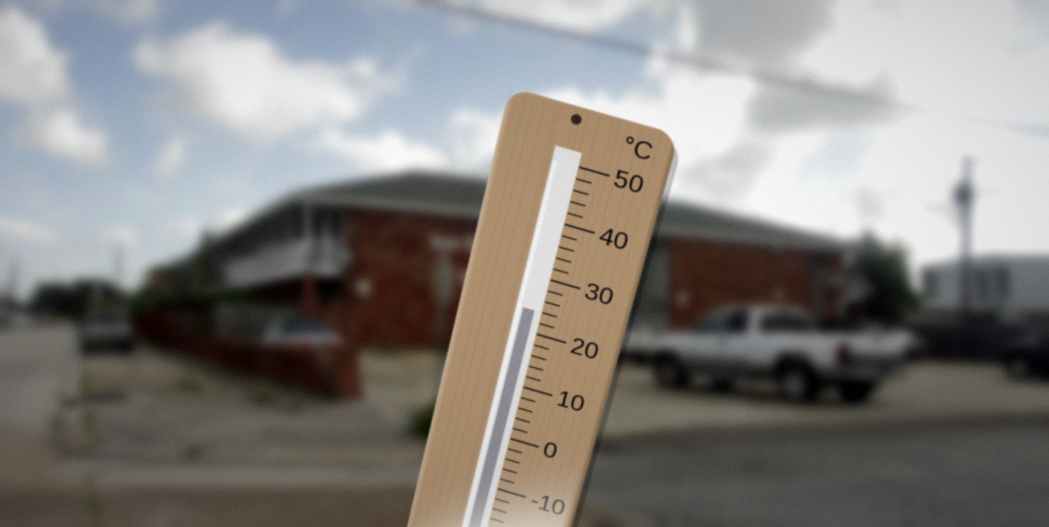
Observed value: 24; °C
